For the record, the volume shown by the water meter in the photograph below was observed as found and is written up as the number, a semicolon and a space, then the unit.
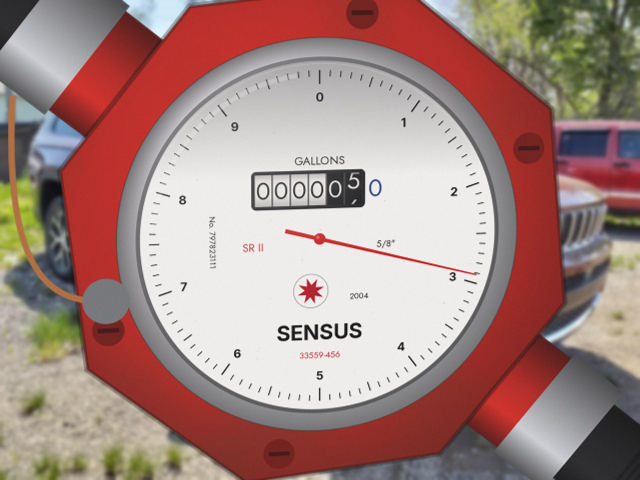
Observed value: 52.9; gal
